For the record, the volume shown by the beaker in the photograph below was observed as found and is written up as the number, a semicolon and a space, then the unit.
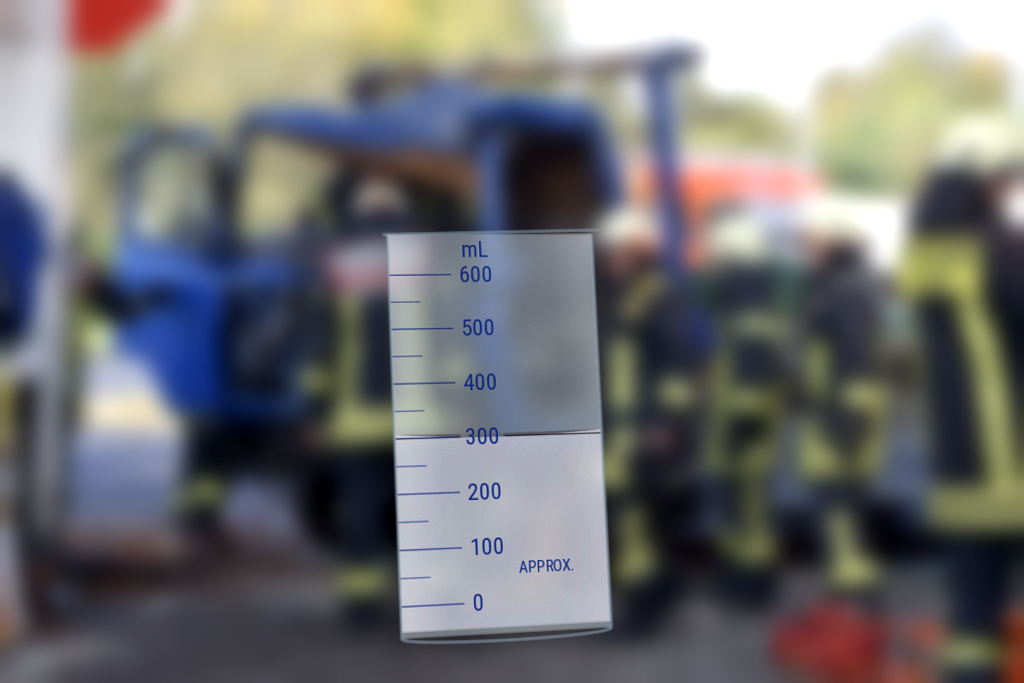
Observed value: 300; mL
